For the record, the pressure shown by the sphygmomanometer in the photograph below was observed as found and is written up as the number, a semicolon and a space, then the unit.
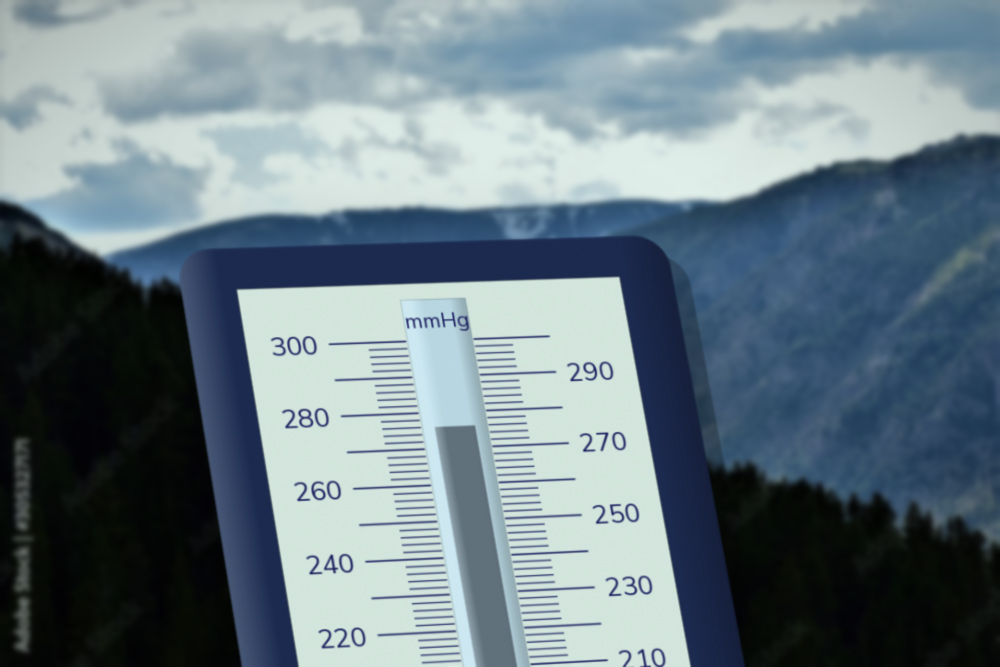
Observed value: 276; mmHg
